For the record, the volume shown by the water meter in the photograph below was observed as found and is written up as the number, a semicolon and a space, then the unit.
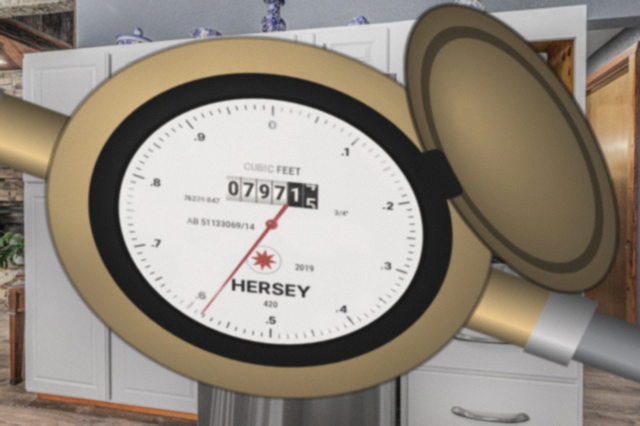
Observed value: 79714.58; ft³
